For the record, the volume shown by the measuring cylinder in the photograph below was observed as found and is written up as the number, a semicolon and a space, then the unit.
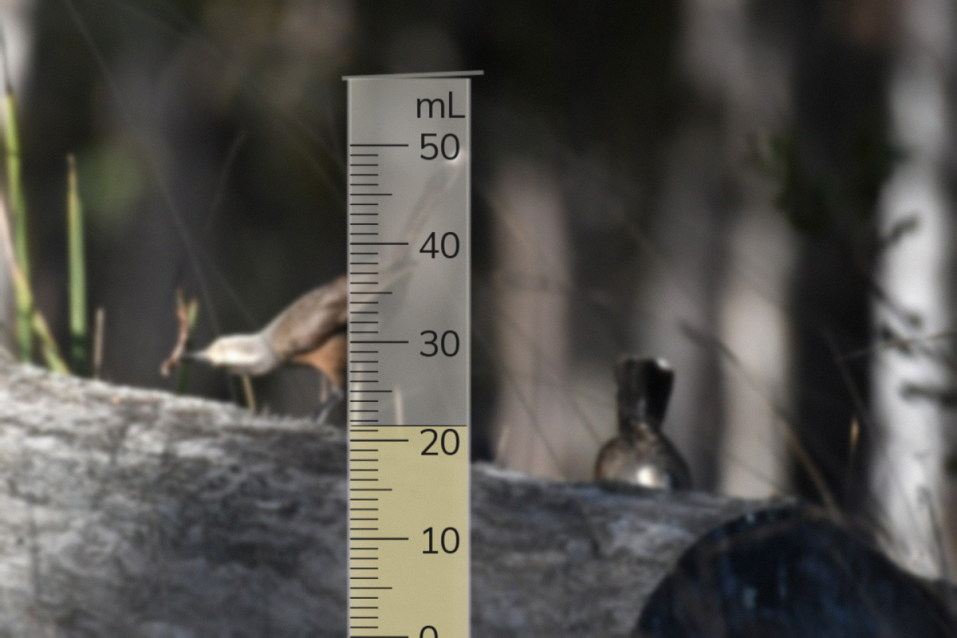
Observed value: 21.5; mL
